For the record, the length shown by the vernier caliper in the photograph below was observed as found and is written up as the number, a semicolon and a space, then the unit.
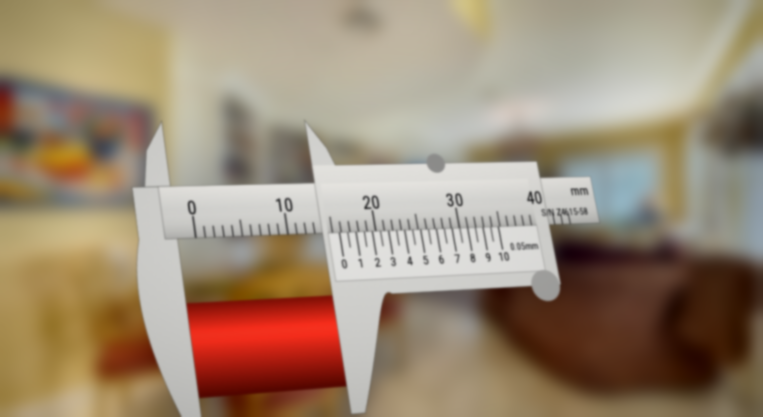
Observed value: 15.8; mm
